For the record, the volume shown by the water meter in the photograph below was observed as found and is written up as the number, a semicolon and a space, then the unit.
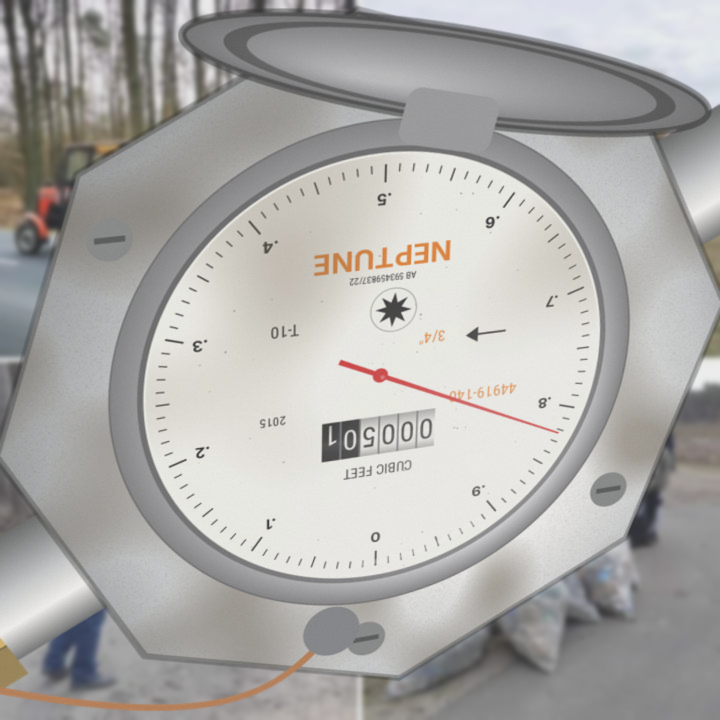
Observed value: 500.82; ft³
